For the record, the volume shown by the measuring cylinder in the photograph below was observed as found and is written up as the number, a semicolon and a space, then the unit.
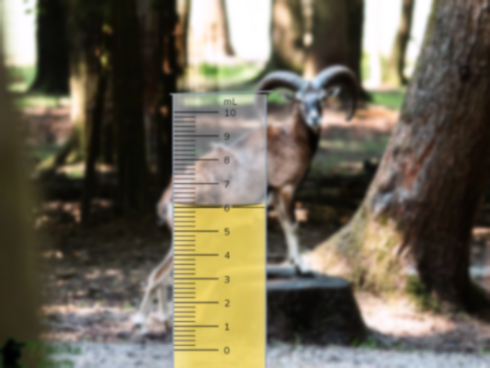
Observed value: 6; mL
